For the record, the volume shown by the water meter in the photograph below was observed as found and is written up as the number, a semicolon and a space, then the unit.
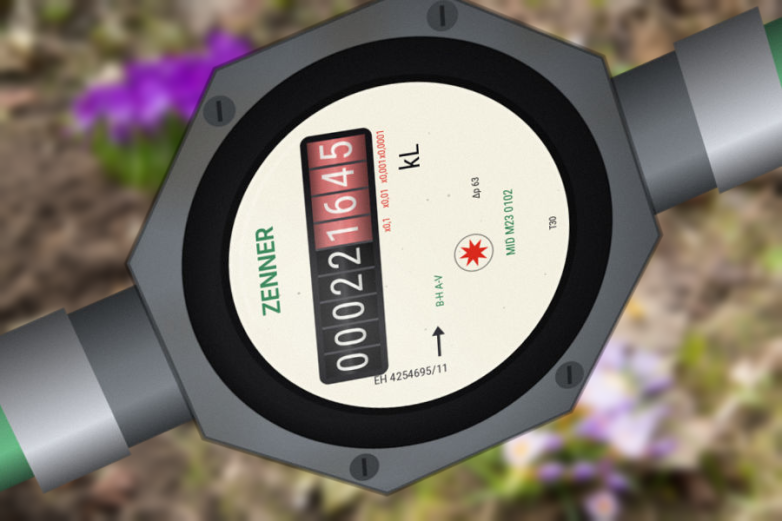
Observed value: 22.1645; kL
